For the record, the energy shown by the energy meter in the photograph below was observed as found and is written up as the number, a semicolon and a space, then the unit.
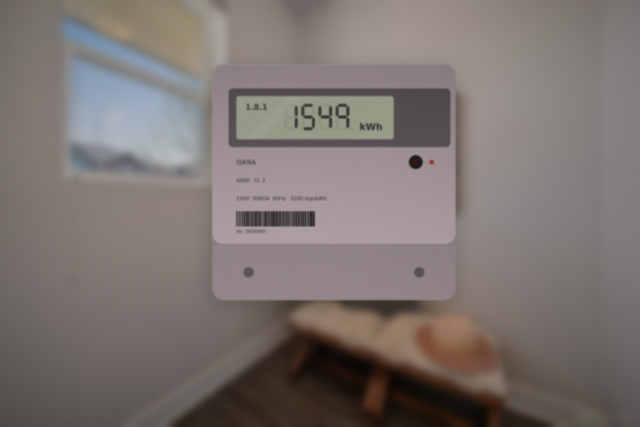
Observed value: 1549; kWh
